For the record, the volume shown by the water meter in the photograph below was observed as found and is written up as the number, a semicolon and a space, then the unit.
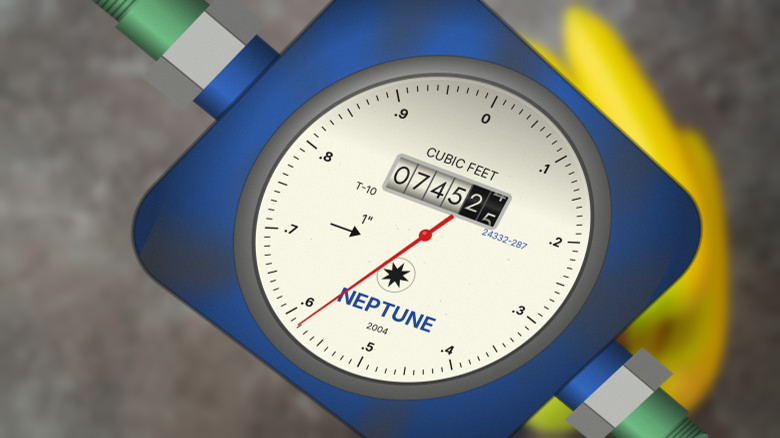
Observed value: 74524.58; ft³
